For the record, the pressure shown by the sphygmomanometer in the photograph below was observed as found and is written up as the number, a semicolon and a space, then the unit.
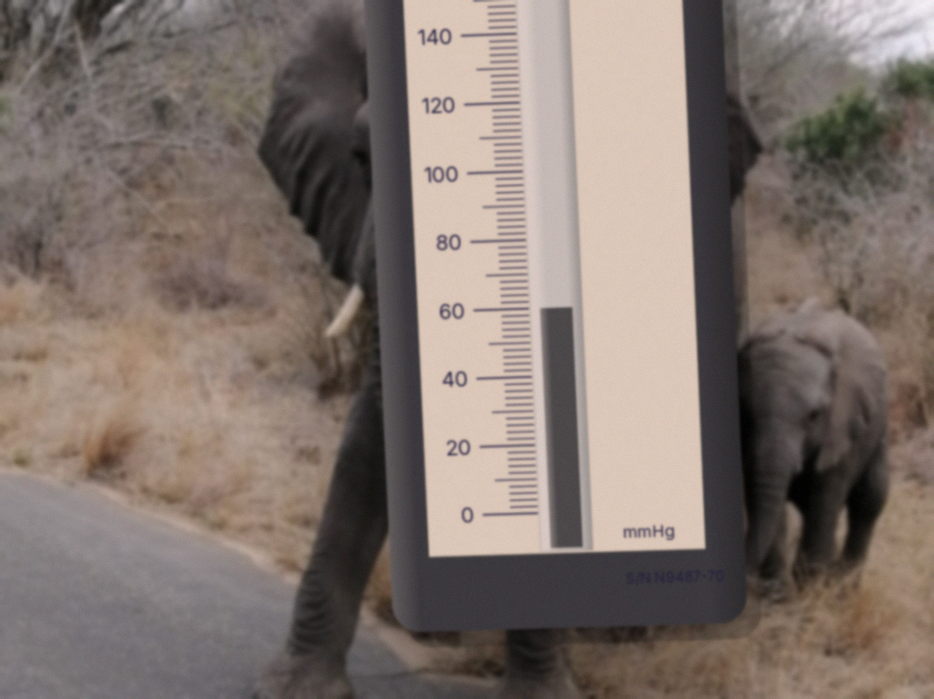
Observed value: 60; mmHg
